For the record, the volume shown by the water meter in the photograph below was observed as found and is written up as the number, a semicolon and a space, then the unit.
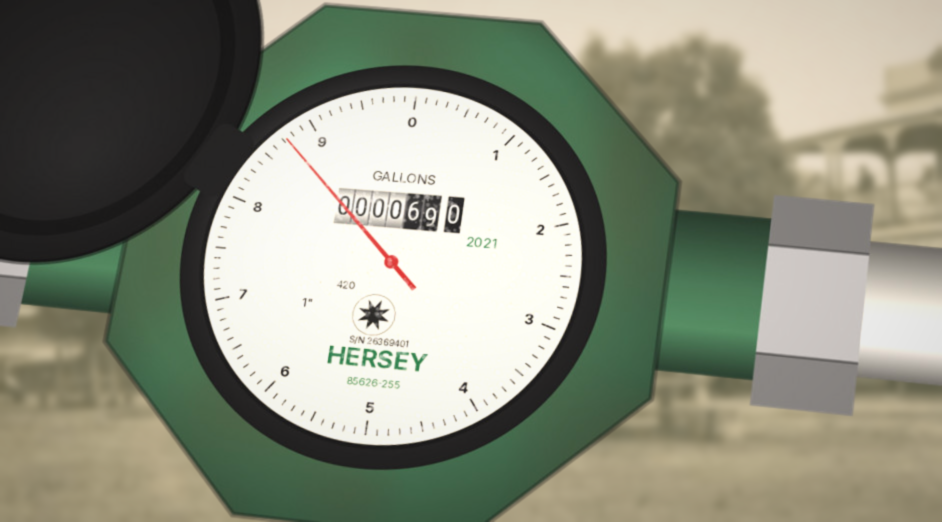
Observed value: 688.7; gal
